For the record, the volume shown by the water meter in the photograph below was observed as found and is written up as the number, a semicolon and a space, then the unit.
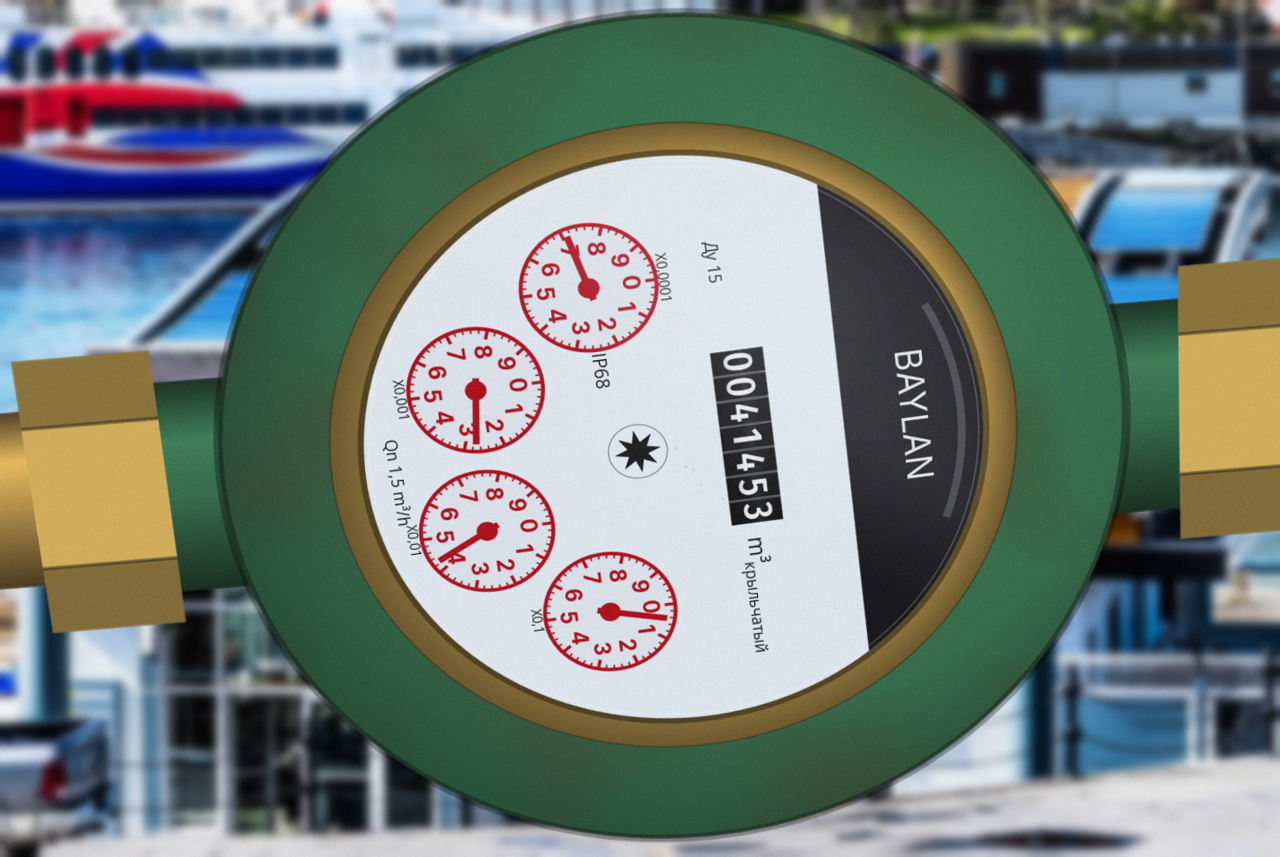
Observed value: 41453.0427; m³
